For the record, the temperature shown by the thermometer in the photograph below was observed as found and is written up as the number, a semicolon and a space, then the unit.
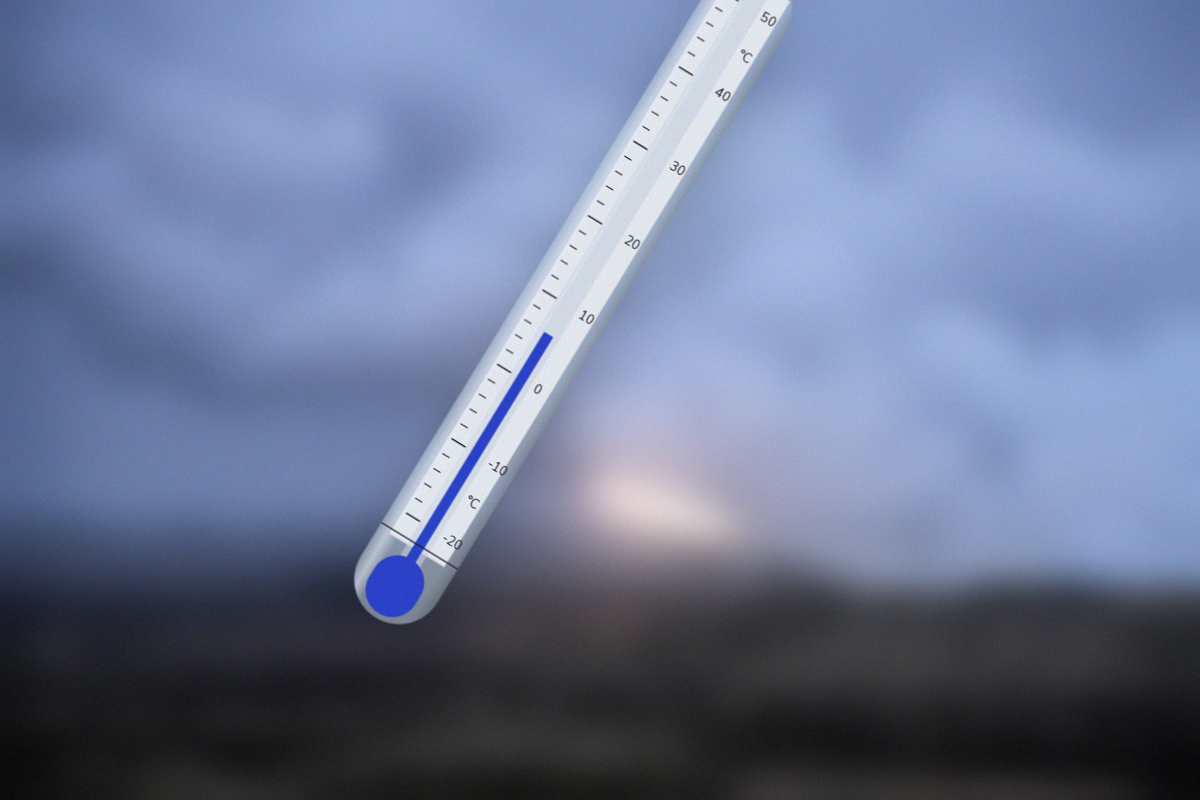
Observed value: 6; °C
